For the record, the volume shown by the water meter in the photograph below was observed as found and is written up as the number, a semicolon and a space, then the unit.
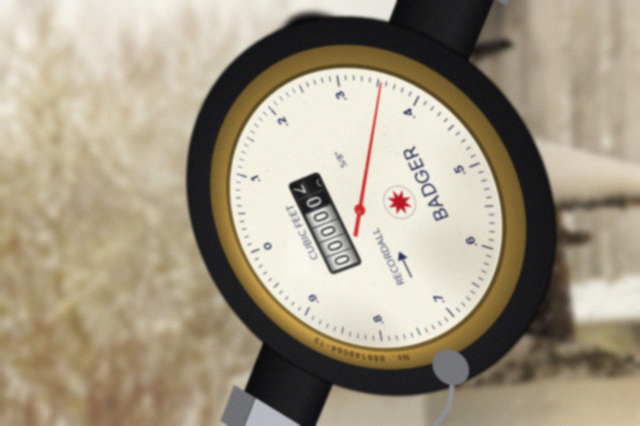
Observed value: 2.35; ft³
